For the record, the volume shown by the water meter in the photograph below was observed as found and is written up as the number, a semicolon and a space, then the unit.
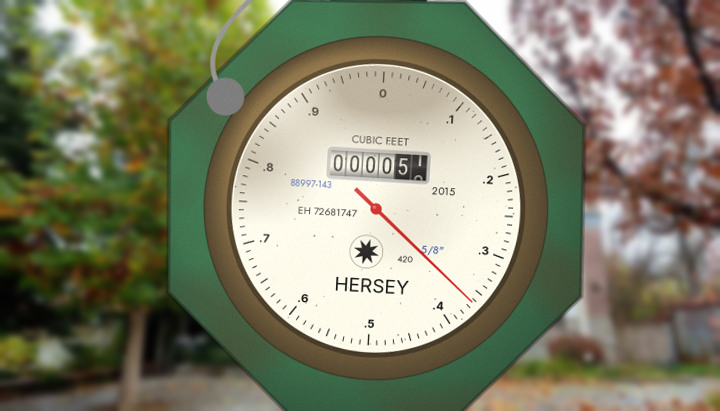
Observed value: 51.36; ft³
